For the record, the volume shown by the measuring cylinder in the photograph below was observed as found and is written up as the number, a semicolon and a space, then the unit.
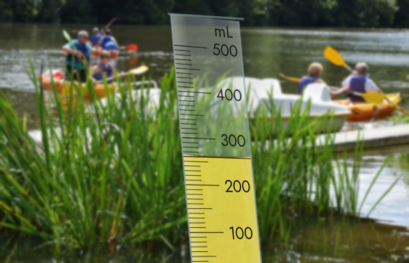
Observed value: 260; mL
